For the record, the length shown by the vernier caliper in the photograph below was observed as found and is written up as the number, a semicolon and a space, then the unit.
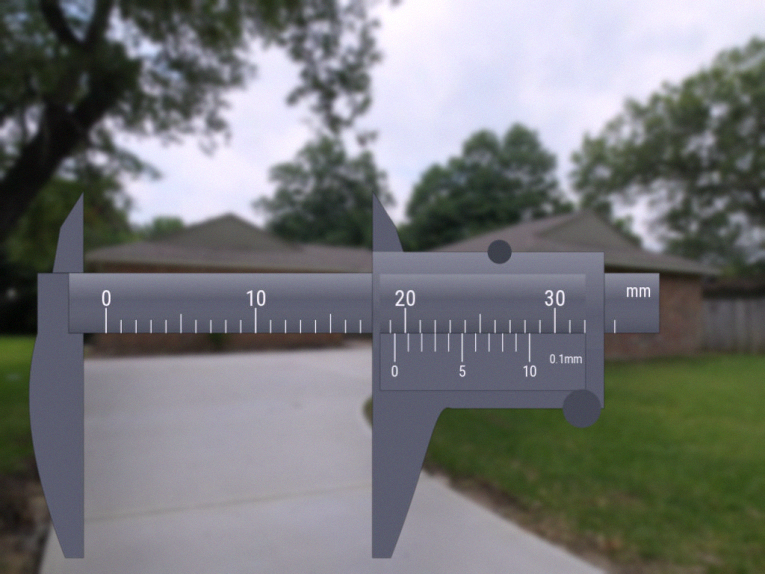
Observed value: 19.3; mm
